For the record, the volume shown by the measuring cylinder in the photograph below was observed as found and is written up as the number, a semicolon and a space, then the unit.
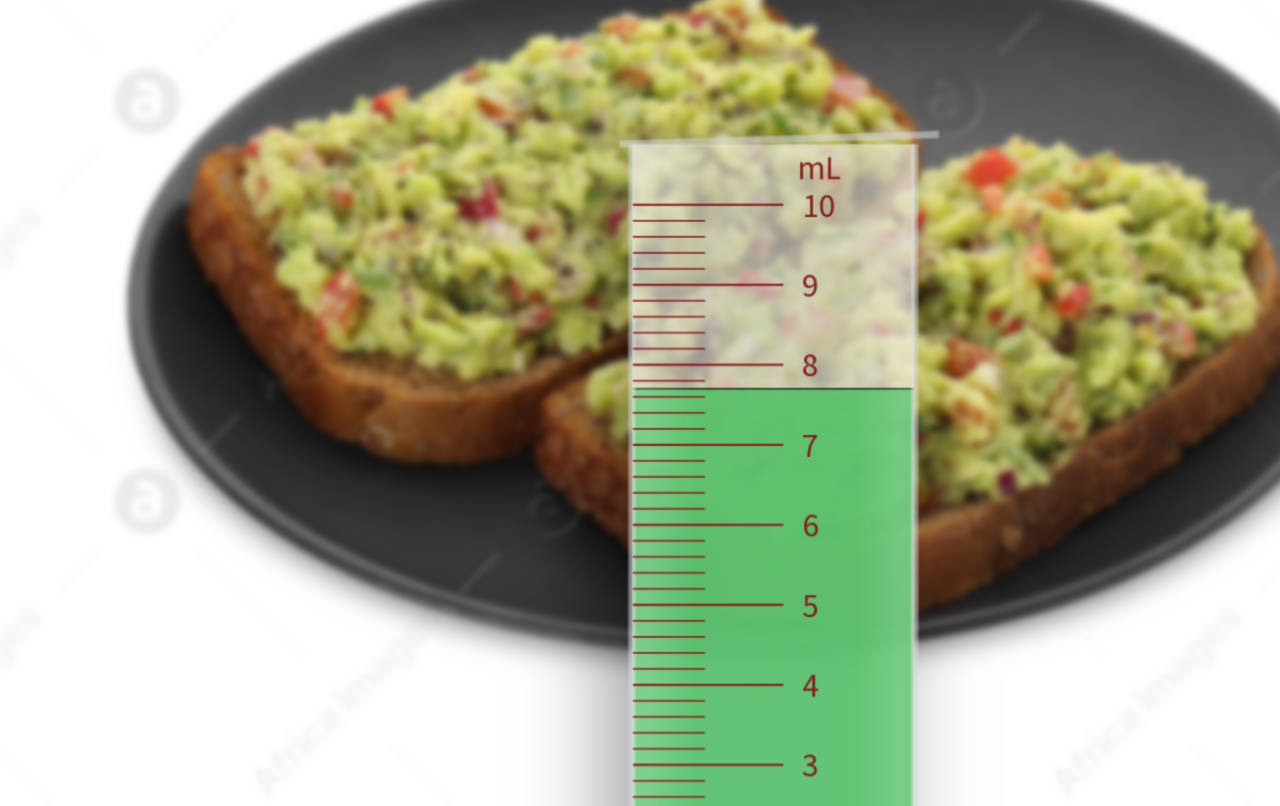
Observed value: 7.7; mL
